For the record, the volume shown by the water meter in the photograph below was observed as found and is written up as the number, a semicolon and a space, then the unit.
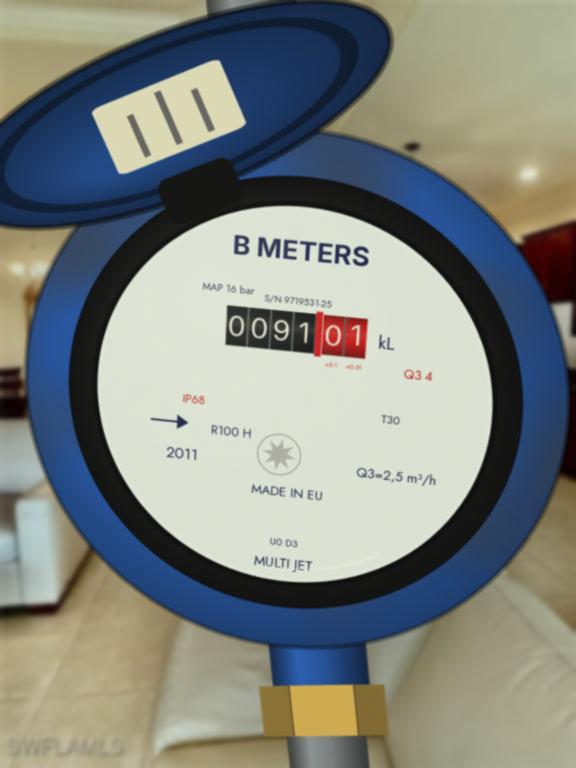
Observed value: 91.01; kL
